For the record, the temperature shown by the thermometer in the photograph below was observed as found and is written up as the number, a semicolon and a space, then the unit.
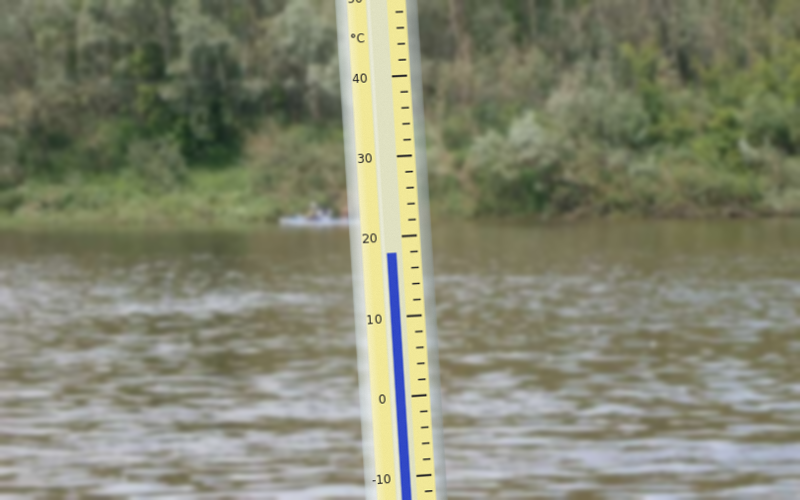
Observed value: 18; °C
